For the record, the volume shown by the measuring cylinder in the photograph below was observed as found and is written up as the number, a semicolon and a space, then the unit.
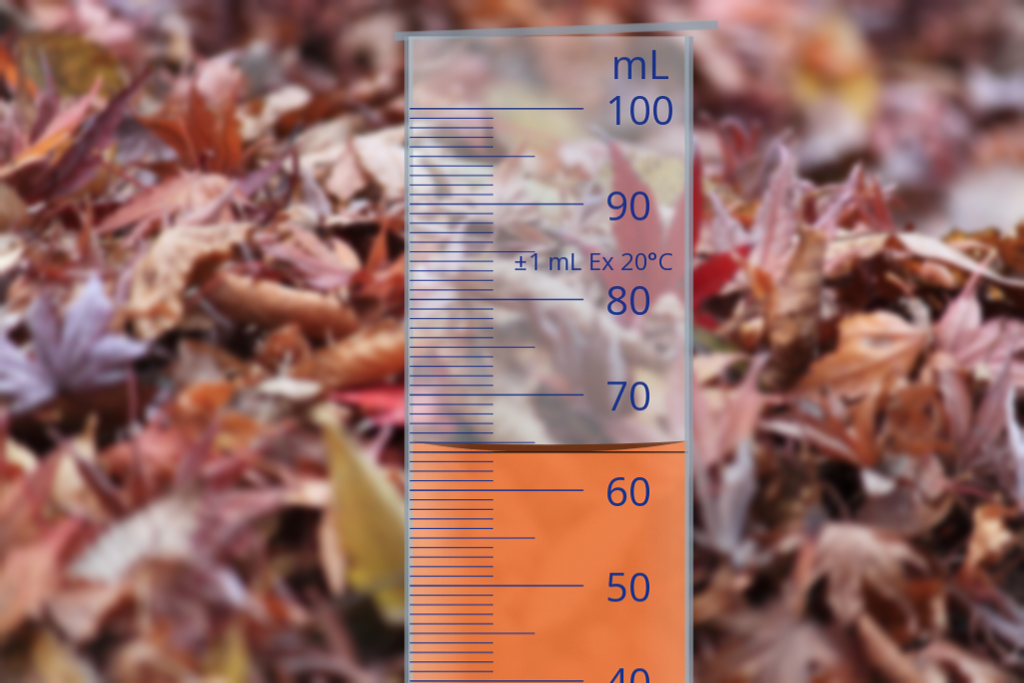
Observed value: 64; mL
